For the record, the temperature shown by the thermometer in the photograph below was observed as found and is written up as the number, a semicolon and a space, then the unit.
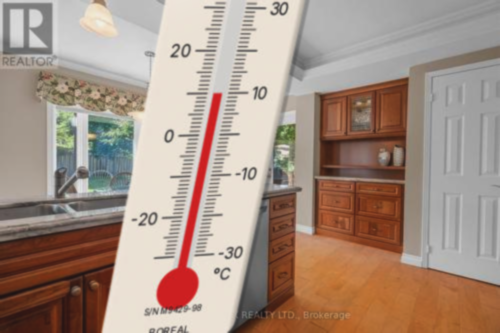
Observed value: 10; °C
